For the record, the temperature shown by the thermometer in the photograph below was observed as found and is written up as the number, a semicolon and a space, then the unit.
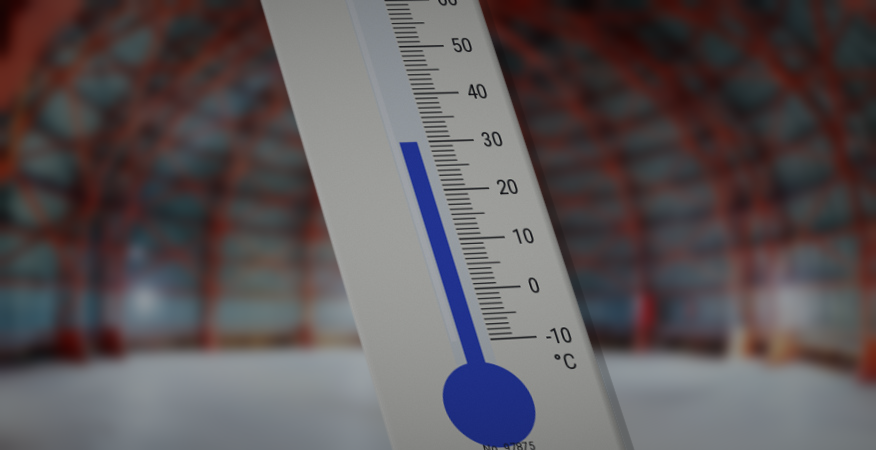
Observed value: 30; °C
